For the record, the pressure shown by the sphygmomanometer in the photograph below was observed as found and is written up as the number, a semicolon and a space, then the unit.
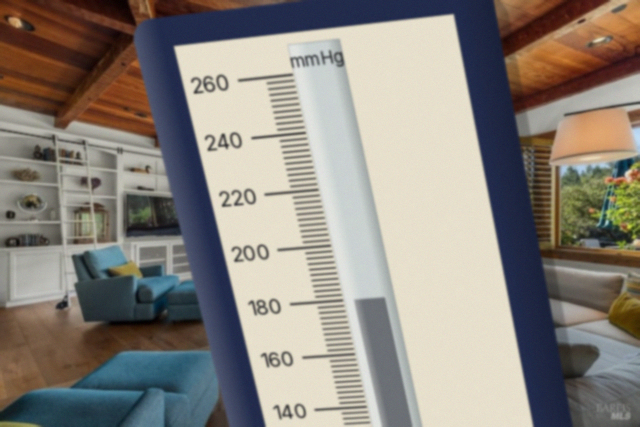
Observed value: 180; mmHg
